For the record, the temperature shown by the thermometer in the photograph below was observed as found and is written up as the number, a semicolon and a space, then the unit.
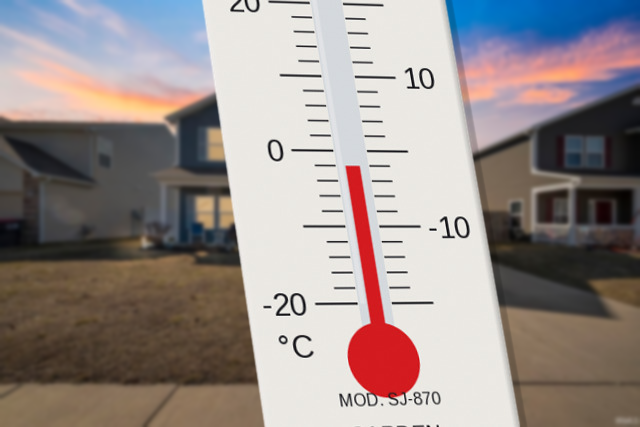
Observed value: -2; °C
